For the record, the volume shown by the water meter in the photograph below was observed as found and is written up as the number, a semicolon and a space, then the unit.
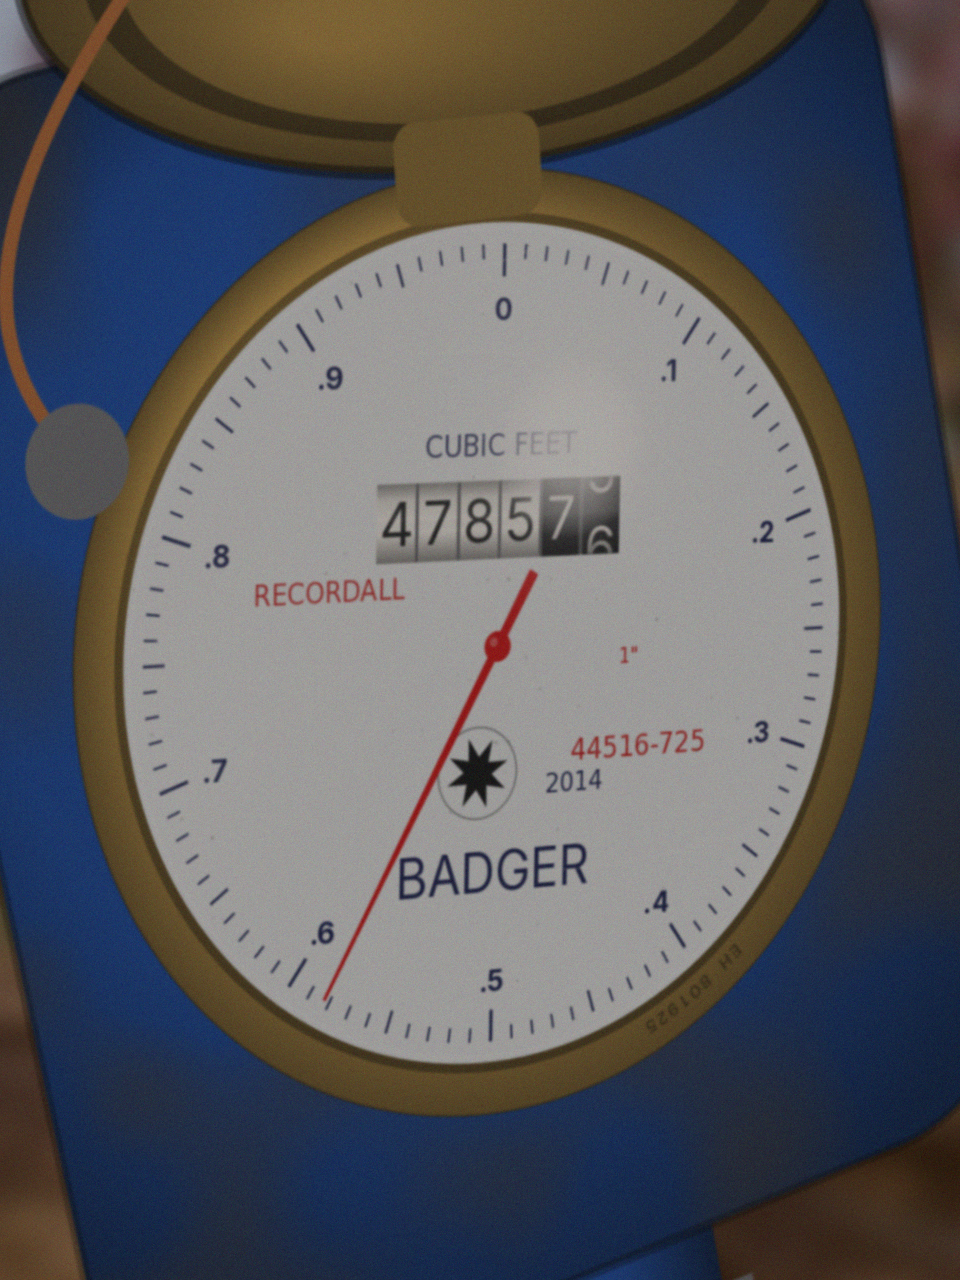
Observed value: 478575.58; ft³
